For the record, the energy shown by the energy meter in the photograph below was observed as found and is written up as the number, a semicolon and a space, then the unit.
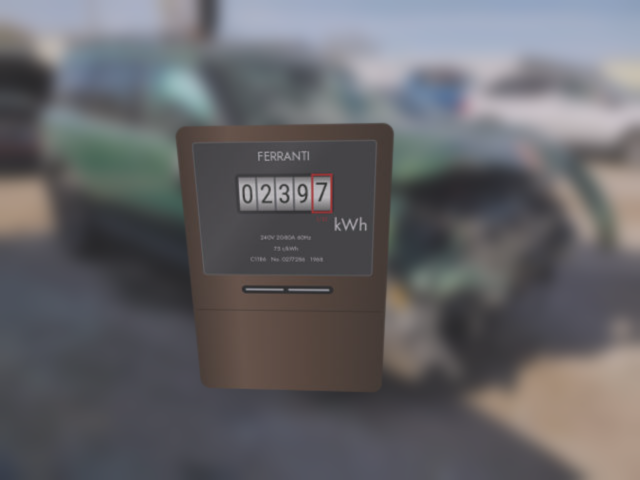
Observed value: 239.7; kWh
